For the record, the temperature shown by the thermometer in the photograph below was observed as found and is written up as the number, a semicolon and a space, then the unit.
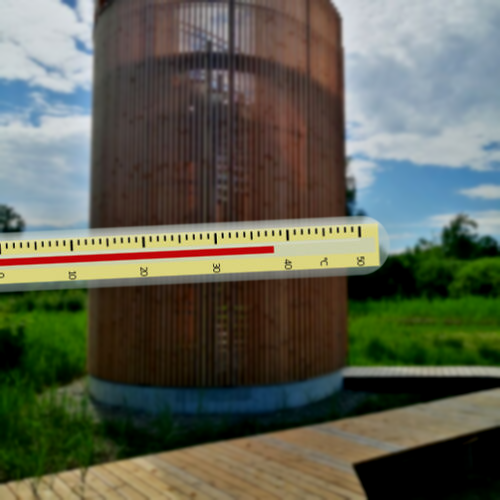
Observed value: 38; °C
